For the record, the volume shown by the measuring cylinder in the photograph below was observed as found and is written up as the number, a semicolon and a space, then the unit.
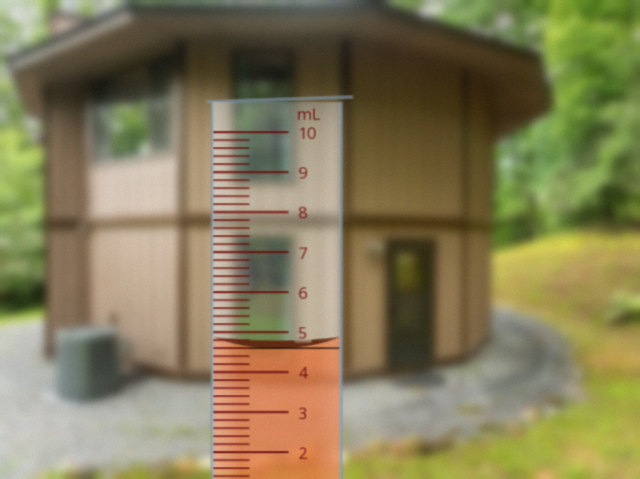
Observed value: 4.6; mL
